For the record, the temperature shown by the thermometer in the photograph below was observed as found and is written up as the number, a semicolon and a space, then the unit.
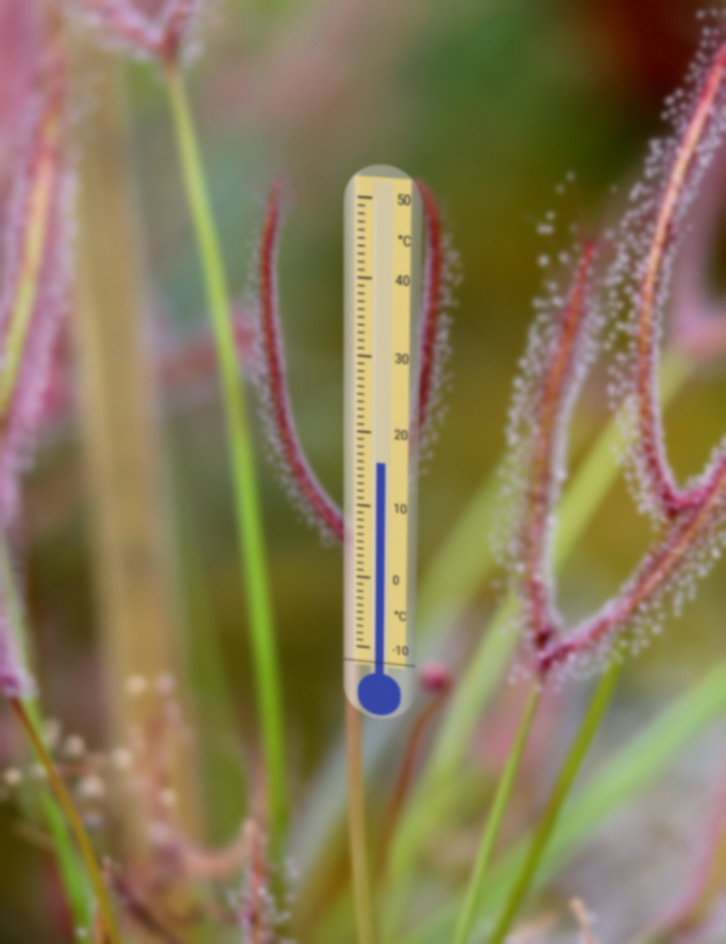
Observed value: 16; °C
